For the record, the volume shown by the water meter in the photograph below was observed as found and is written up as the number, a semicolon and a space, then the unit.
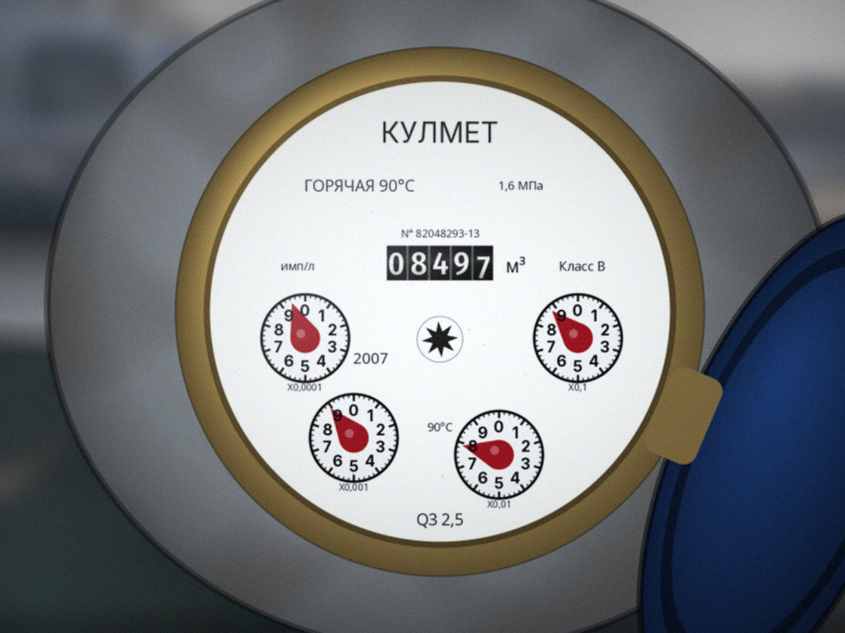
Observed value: 8496.8789; m³
